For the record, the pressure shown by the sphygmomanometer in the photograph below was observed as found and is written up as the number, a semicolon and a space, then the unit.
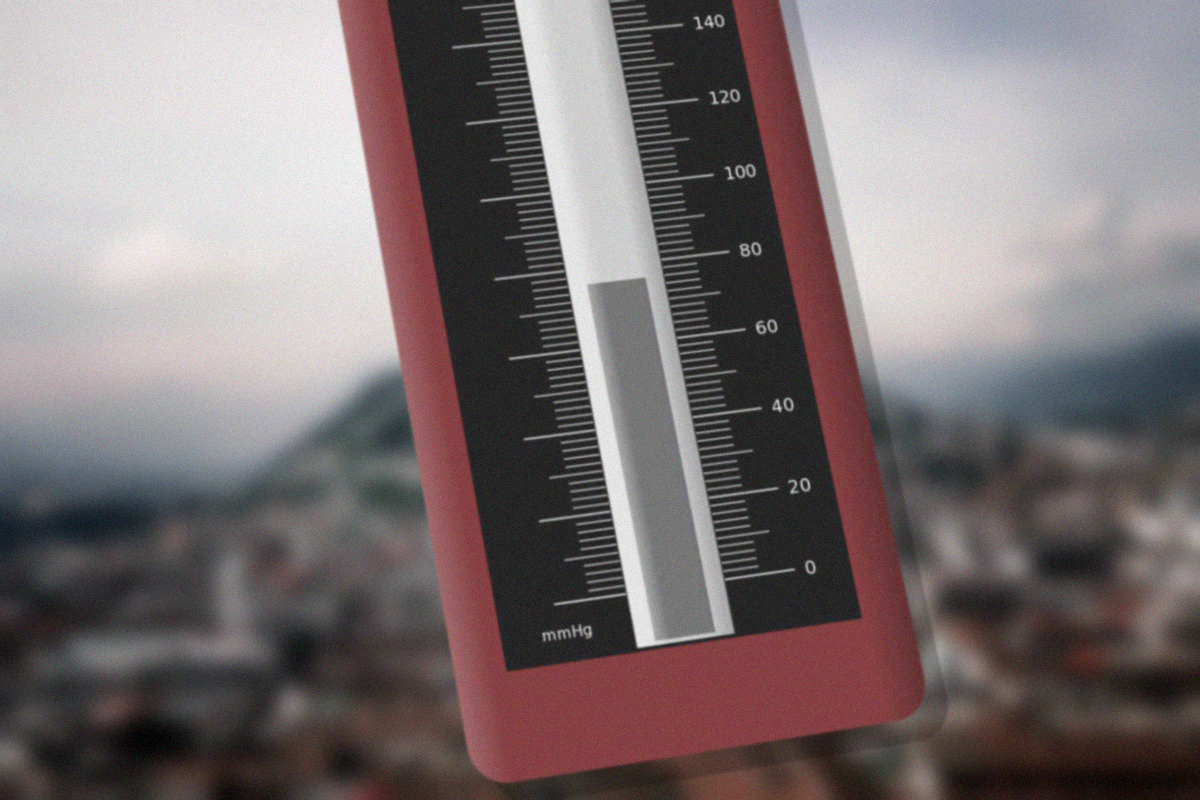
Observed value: 76; mmHg
